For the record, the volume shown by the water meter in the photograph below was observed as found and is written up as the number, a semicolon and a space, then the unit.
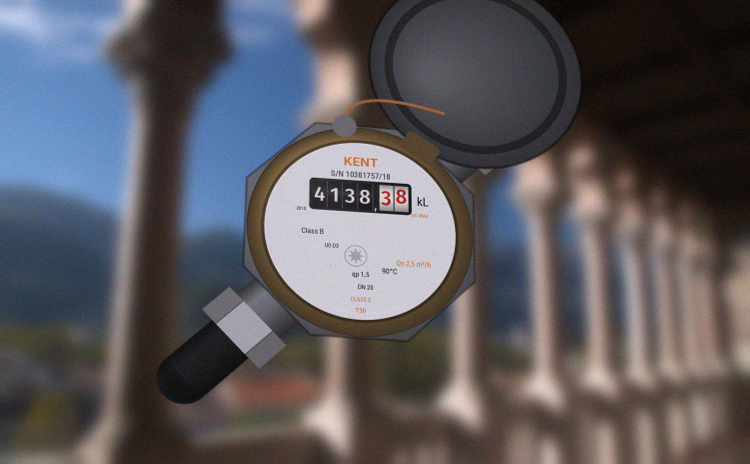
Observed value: 4138.38; kL
